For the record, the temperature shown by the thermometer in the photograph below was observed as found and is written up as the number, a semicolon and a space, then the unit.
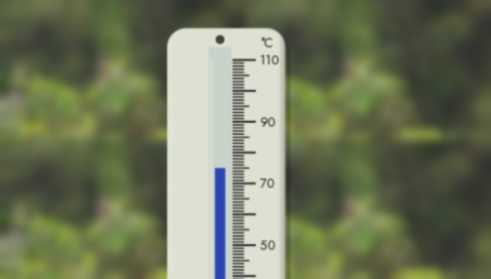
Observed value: 75; °C
